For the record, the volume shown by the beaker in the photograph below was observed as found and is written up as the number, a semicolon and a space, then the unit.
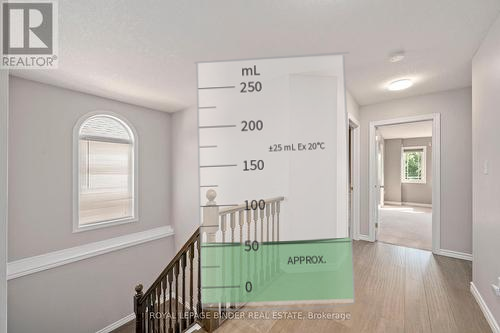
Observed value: 50; mL
